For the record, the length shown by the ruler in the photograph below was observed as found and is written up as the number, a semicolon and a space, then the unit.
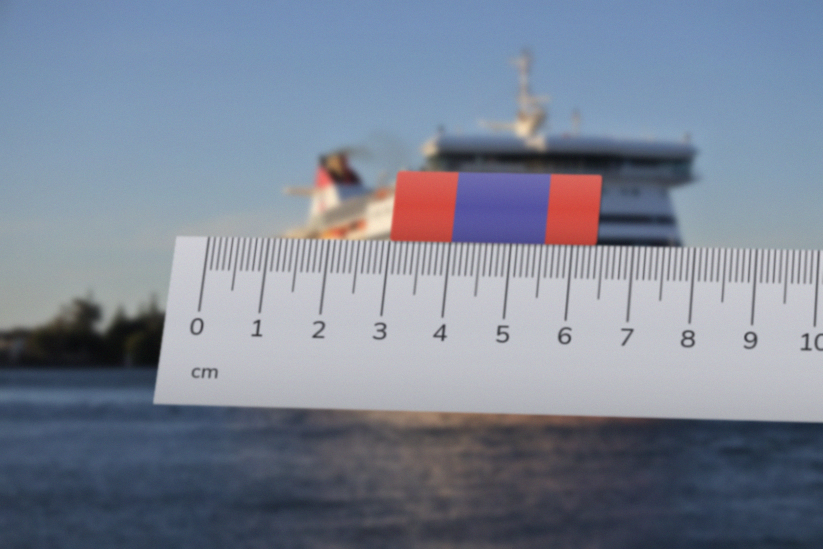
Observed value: 3.4; cm
